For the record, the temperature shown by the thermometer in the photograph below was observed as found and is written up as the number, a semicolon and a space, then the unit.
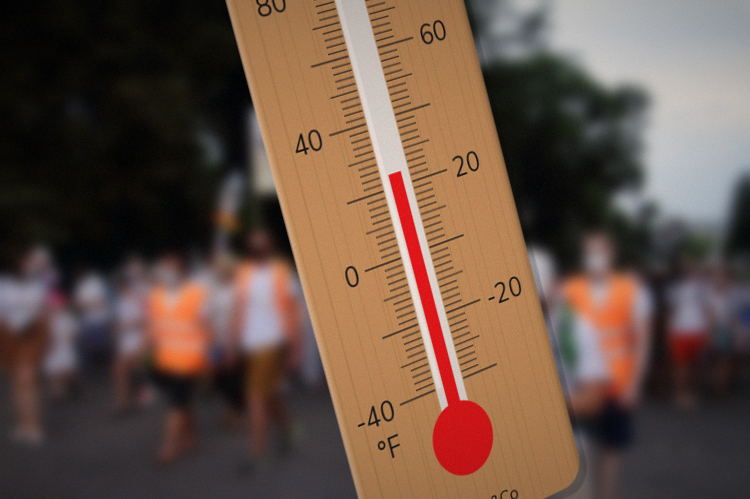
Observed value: 24; °F
